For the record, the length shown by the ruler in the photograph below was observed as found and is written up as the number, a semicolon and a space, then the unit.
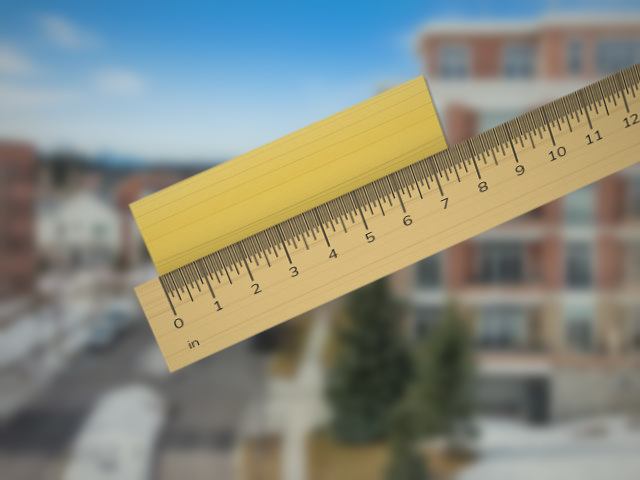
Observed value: 7.5; in
